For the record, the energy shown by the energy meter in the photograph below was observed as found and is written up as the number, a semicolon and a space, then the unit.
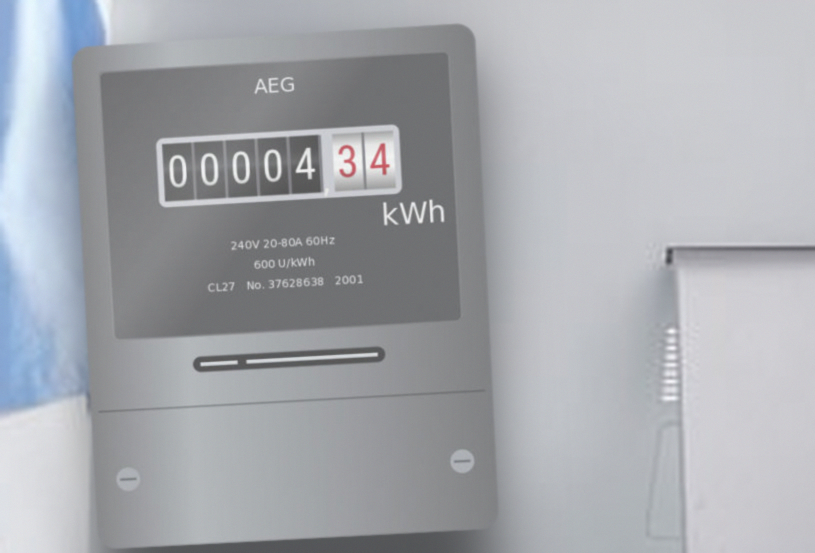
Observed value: 4.34; kWh
